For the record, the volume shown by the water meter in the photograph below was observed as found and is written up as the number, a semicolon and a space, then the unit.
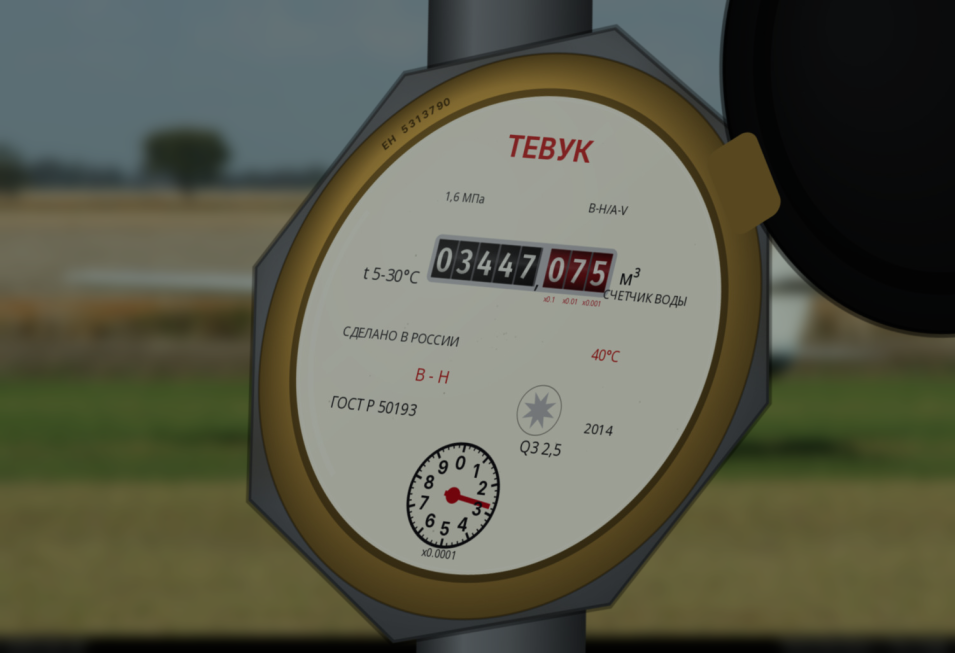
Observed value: 3447.0752; m³
